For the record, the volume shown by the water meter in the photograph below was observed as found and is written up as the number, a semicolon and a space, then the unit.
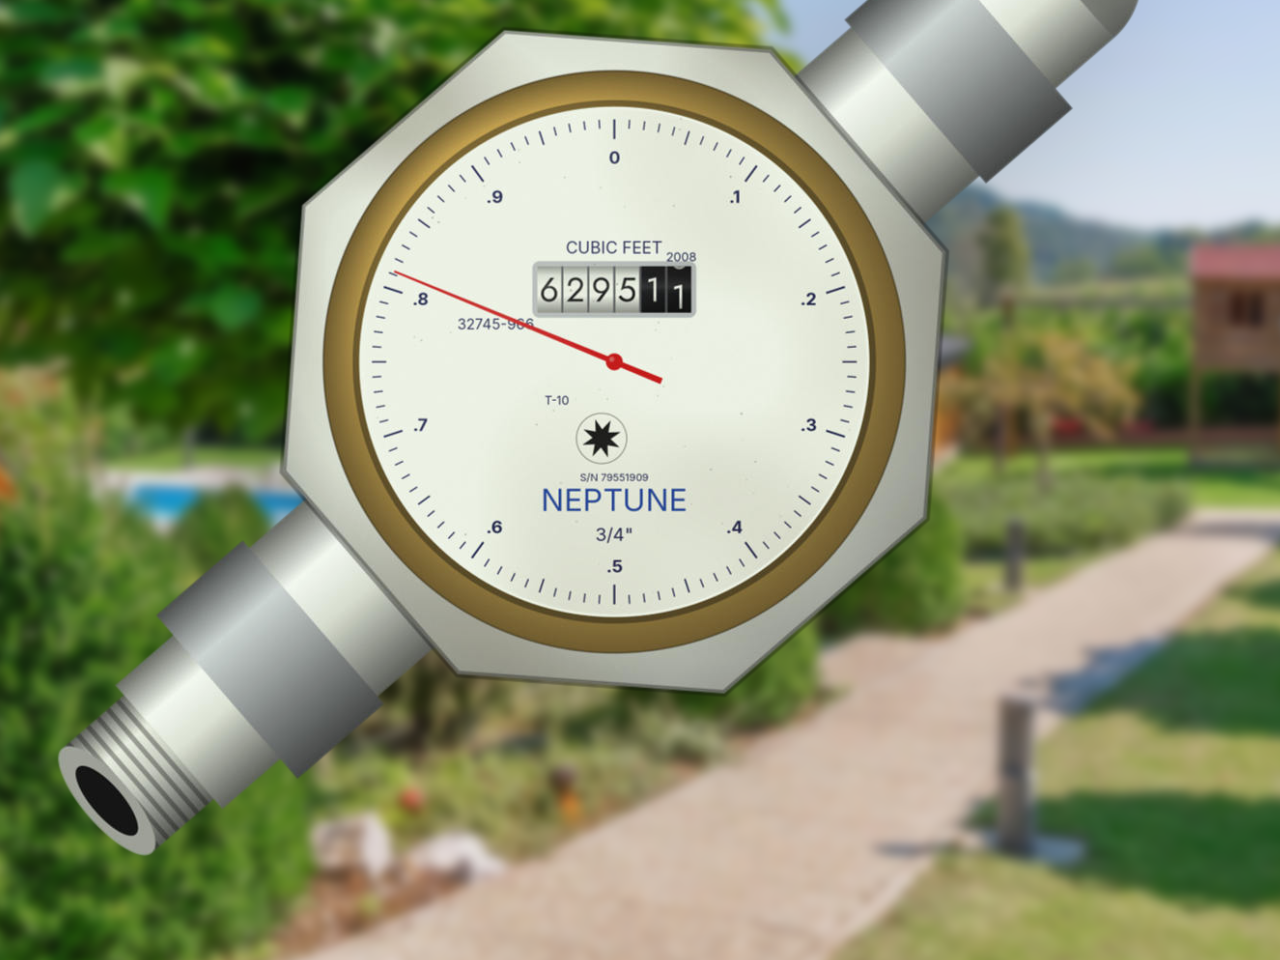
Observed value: 629510.81; ft³
